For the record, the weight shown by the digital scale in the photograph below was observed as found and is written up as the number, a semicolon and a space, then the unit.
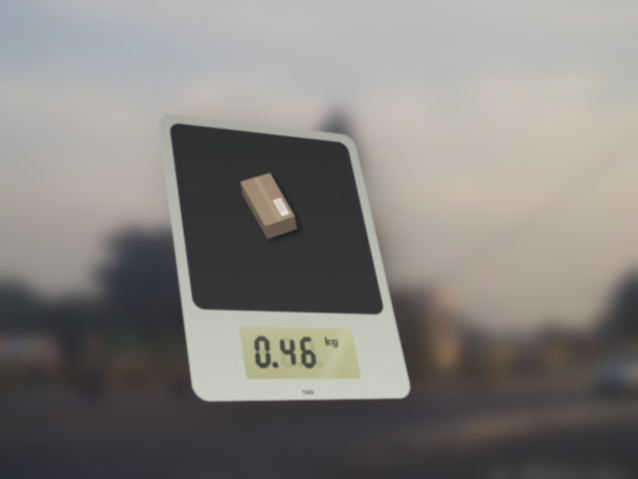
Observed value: 0.46; kg
